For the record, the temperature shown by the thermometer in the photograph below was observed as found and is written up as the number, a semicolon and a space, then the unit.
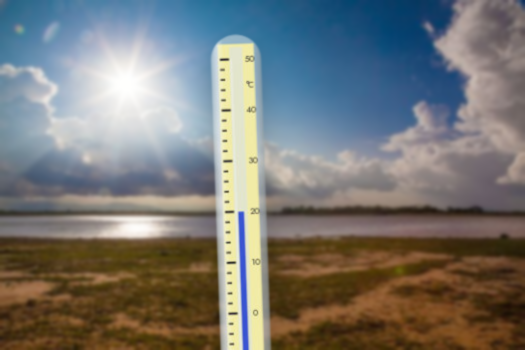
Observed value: 20; °C
